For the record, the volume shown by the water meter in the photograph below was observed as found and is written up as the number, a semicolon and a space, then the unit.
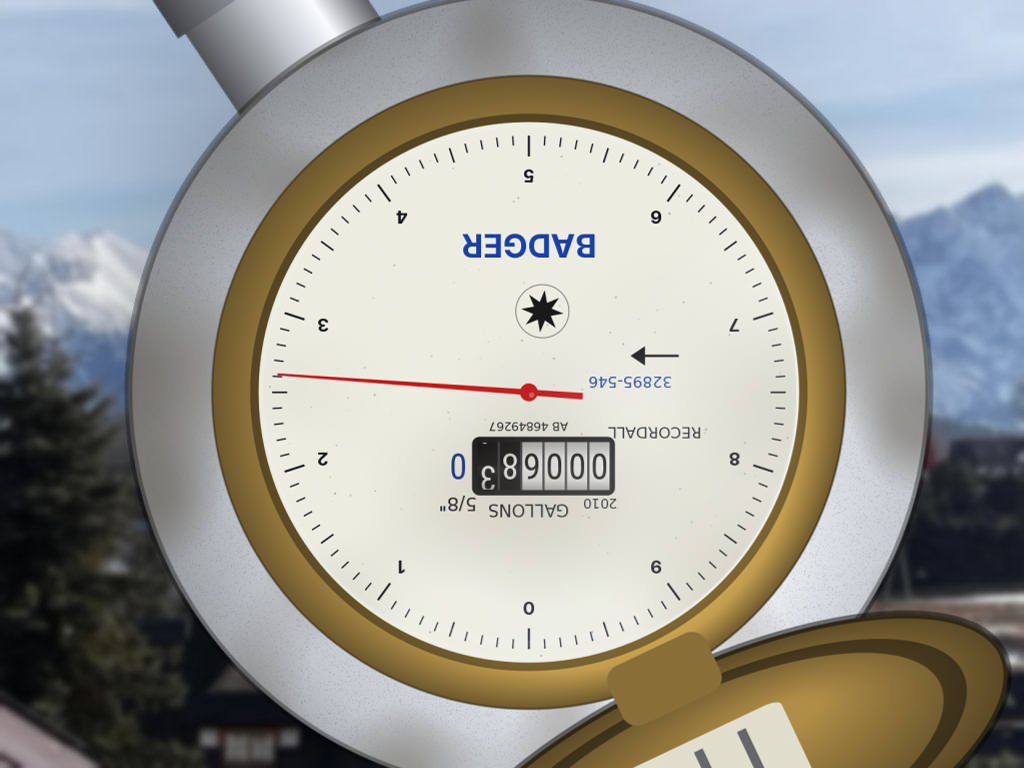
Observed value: 6832.6; gal
